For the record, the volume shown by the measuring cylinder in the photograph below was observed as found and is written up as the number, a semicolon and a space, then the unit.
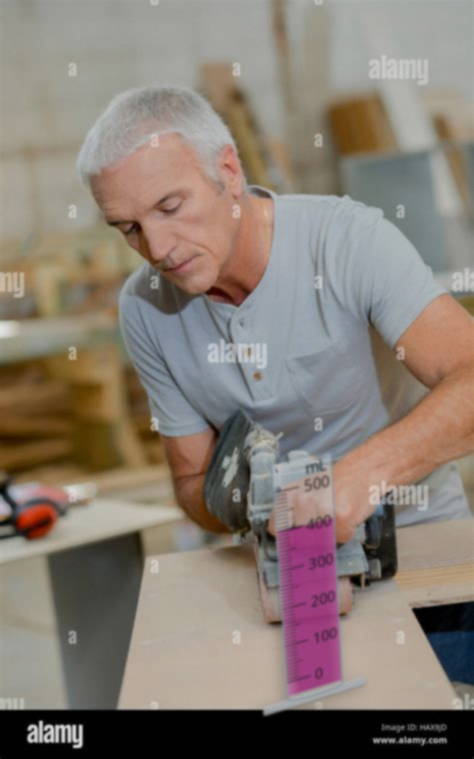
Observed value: 400; mL
